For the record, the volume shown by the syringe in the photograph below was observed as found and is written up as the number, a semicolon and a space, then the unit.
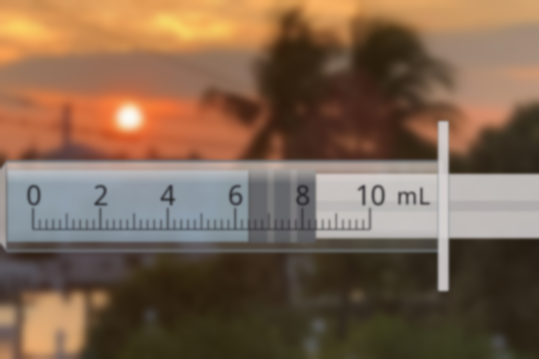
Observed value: 6.4; mL
